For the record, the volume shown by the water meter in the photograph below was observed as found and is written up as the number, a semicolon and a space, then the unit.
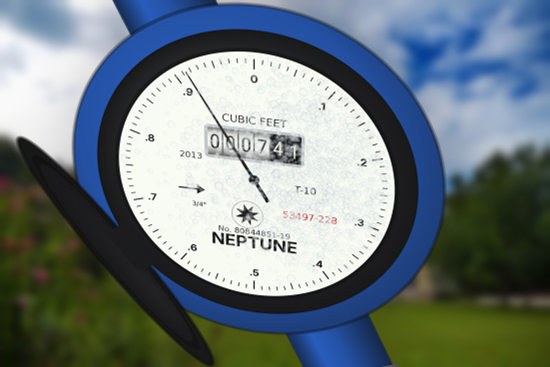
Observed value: 740.91; ft³
